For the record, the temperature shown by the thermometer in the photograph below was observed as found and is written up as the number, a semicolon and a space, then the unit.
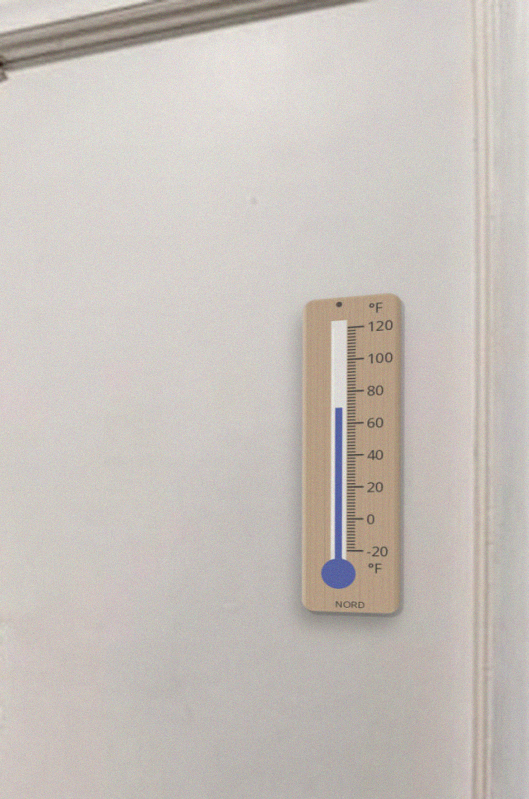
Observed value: 70; °F
